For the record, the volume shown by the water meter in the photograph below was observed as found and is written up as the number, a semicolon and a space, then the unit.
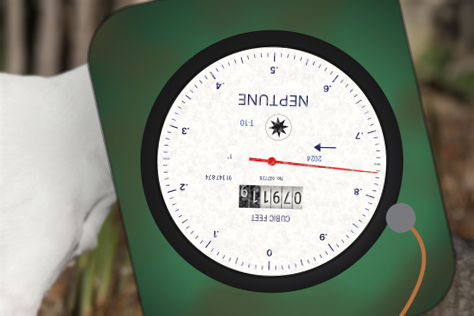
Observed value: 79118.76; ft³
